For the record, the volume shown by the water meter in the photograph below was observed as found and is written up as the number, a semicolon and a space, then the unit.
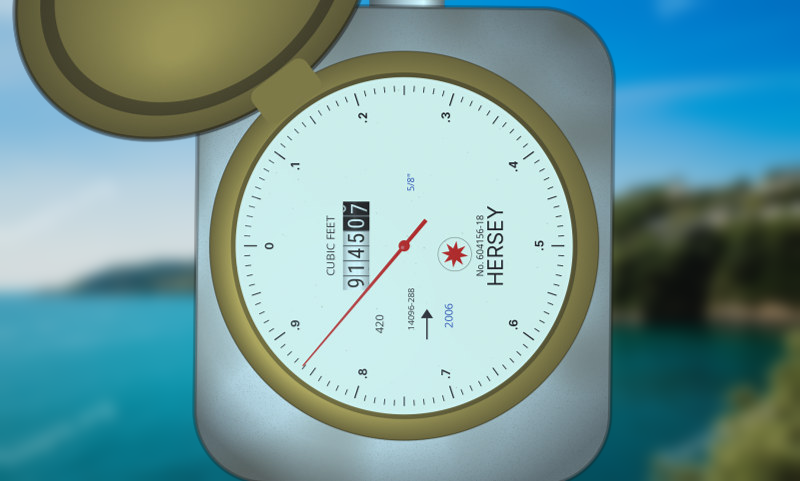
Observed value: 914506.86; ft³
